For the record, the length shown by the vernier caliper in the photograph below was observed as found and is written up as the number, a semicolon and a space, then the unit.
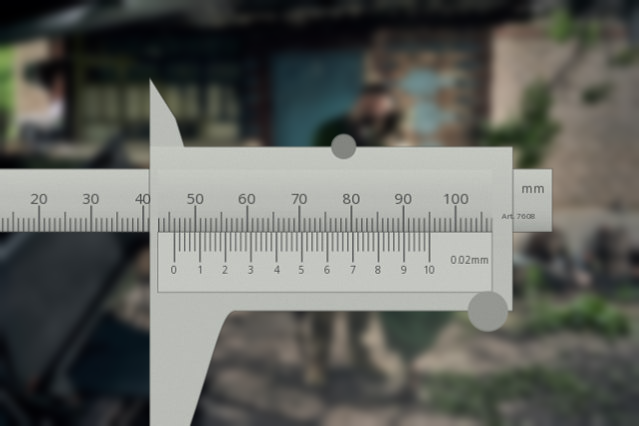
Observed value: 46.0; mm
